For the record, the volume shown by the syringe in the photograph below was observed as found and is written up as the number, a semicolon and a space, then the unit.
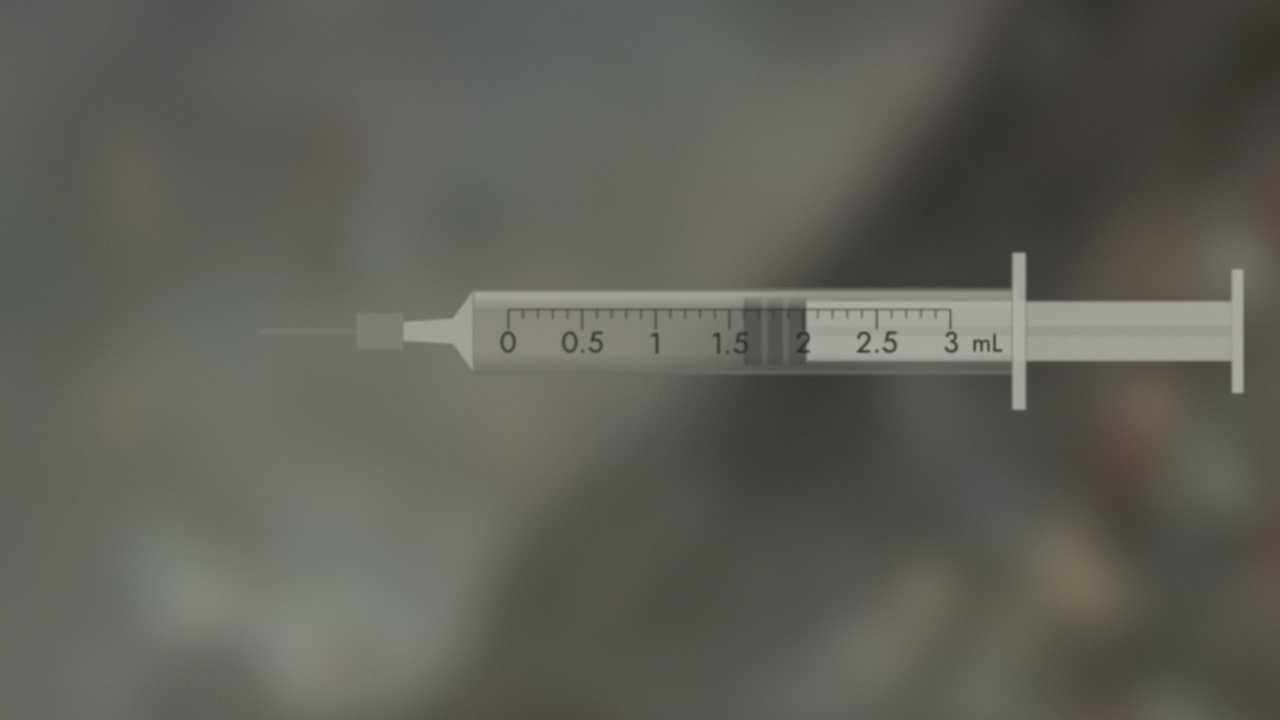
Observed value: 1.6; mL
